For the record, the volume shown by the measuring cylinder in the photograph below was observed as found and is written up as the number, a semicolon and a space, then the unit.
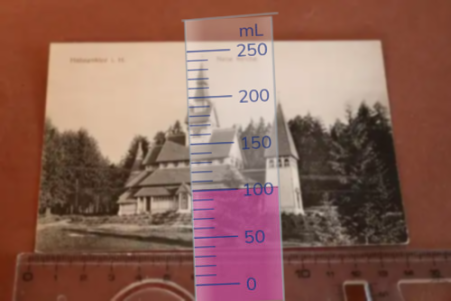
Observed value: 100; mL
